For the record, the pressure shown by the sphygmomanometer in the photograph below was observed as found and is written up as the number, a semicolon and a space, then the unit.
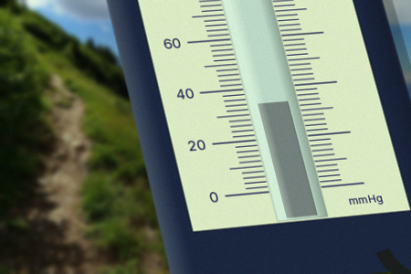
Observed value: 34; mmHg
